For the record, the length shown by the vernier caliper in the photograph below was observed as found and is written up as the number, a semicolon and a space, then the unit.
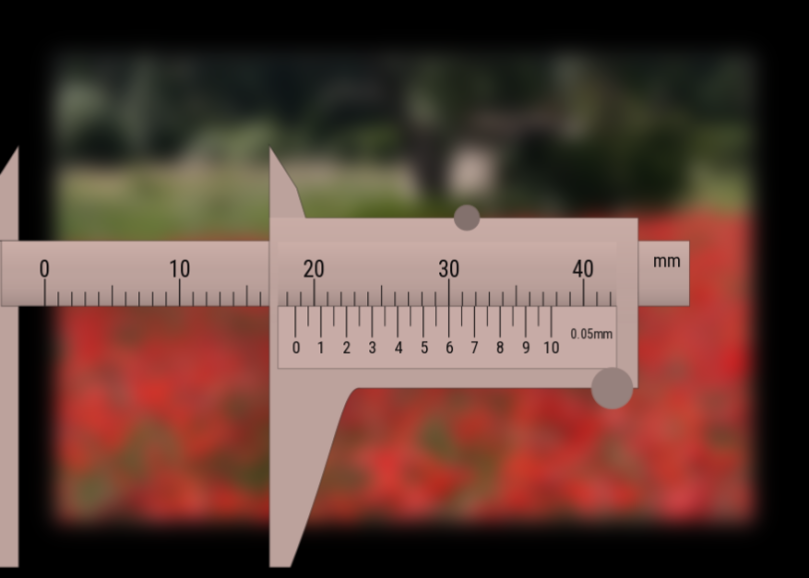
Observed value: 18.6; mm
